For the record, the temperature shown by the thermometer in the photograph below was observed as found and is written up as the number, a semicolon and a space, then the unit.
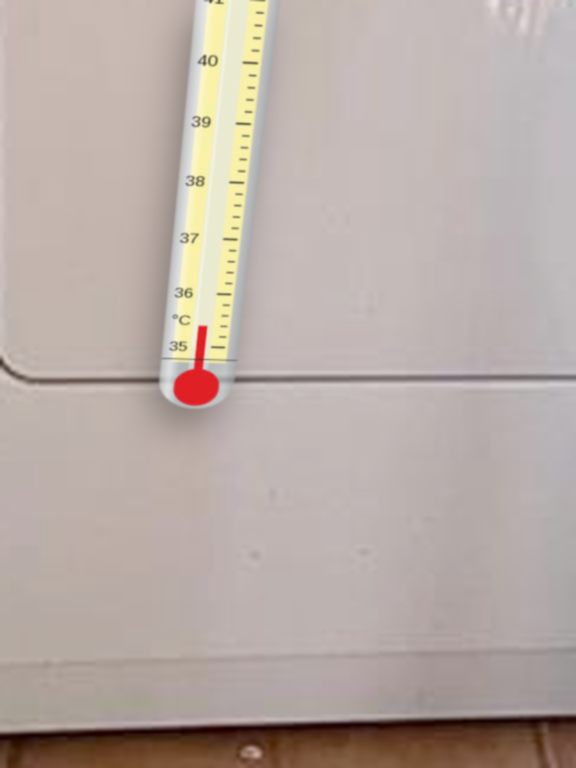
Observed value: 35.4; °C
